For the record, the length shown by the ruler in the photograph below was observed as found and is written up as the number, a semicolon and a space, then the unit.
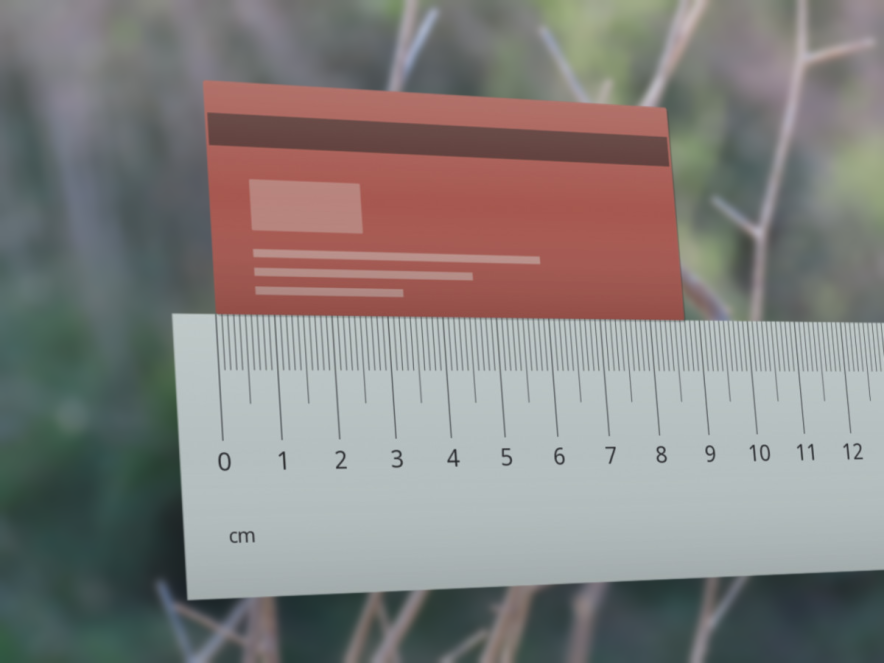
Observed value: 8.7; cm
